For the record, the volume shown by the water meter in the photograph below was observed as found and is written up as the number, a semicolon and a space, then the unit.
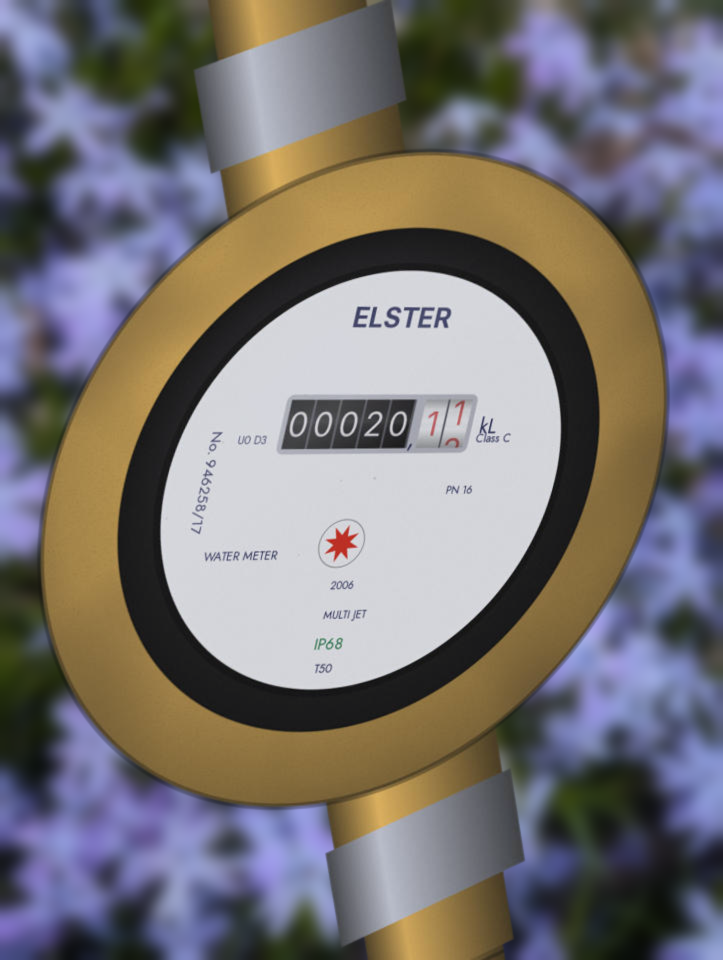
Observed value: 20.11; kL
